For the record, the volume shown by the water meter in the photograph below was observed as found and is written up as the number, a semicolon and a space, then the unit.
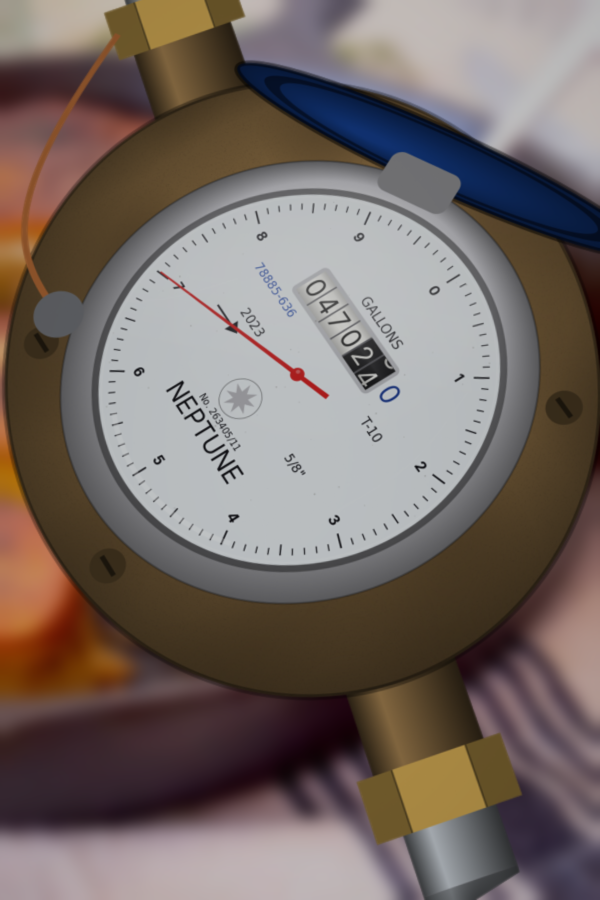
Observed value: 470237.0; gal
